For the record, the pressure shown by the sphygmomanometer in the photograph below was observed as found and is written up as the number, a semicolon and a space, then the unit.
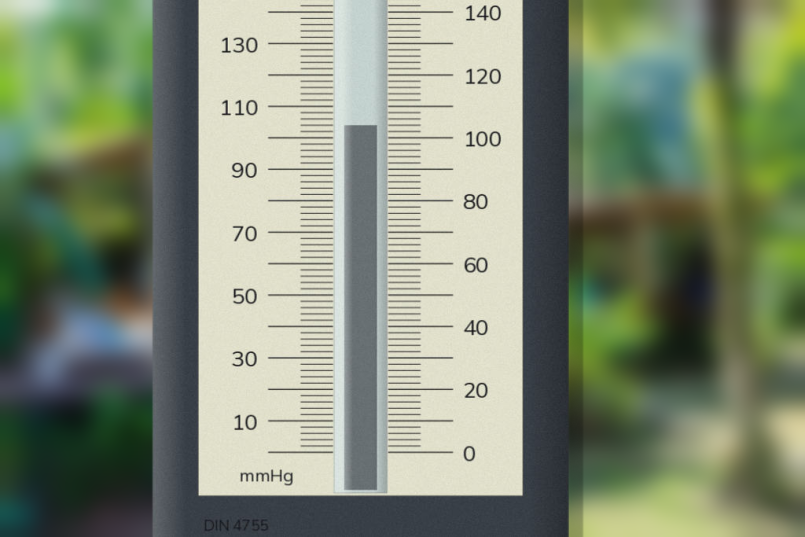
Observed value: 104; mmHg
